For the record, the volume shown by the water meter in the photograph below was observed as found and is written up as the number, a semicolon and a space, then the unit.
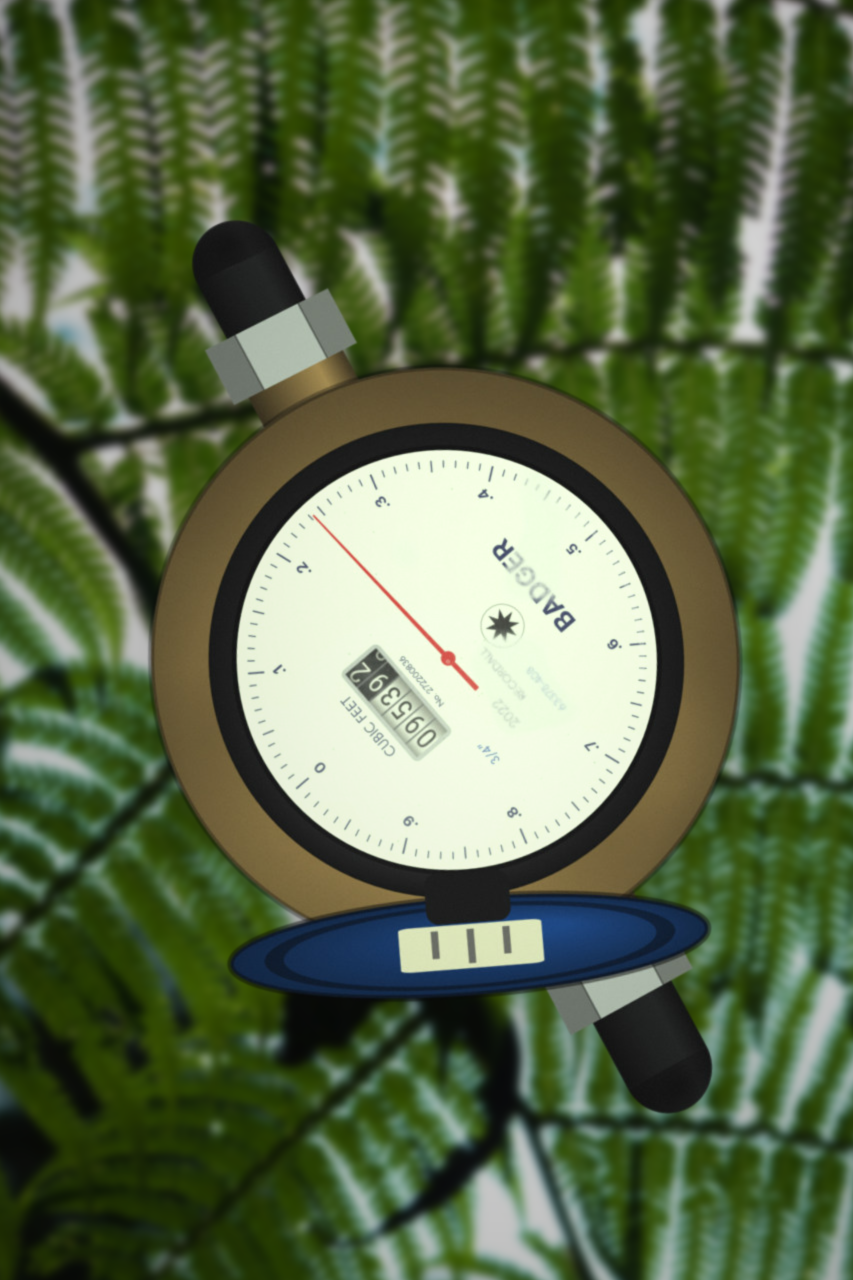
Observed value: 95392.24; ft³
